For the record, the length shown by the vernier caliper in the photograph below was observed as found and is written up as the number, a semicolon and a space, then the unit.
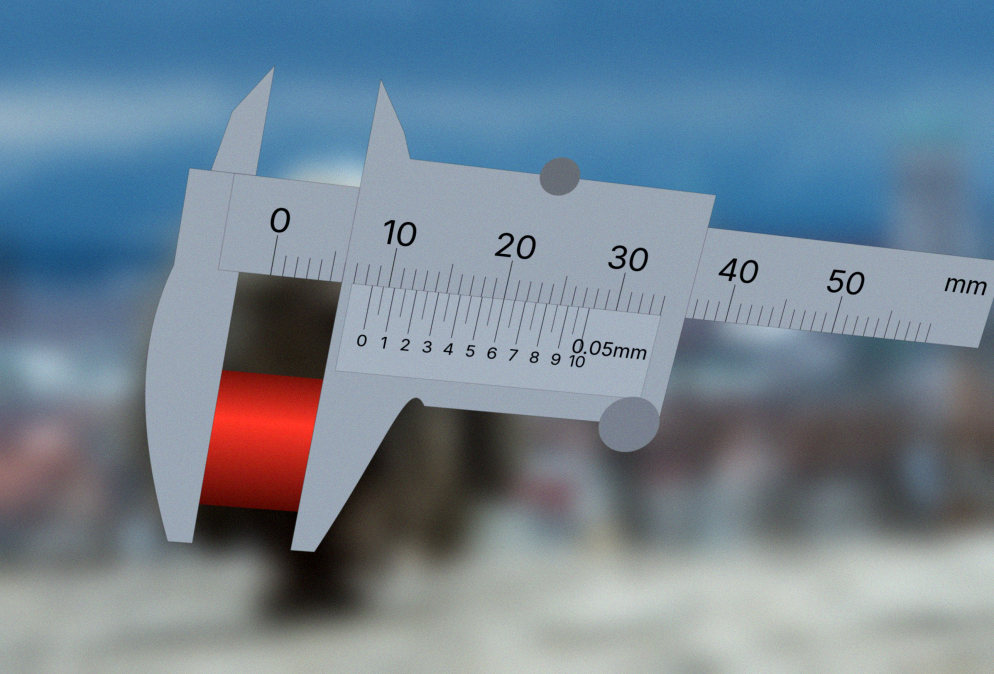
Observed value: 8.6; mm
